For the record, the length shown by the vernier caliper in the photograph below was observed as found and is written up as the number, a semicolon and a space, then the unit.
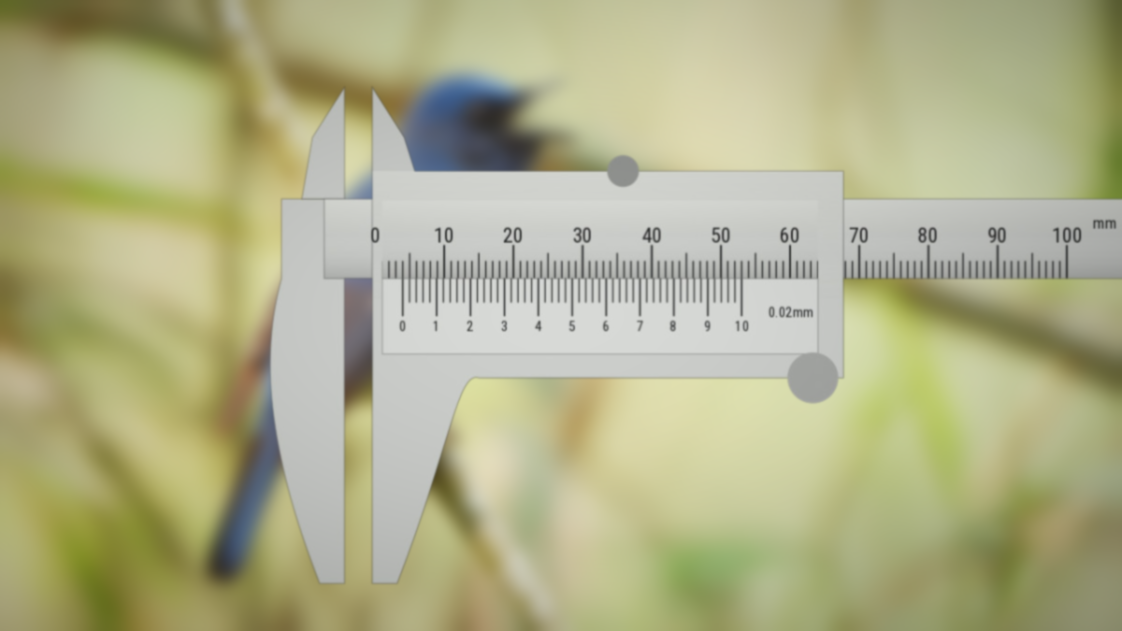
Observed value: 4.0; mm
